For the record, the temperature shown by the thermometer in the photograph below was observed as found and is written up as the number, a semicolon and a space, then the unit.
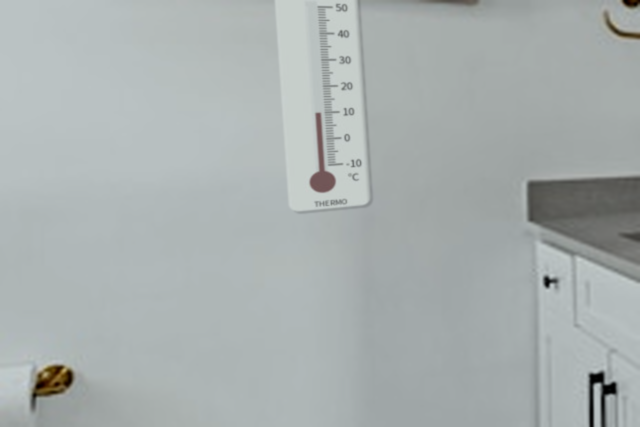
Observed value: 10; °C
